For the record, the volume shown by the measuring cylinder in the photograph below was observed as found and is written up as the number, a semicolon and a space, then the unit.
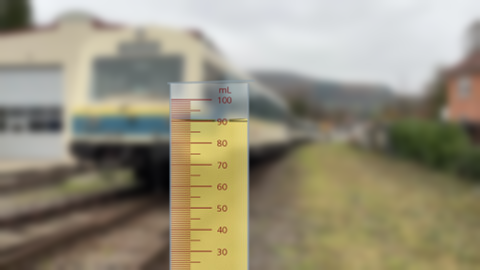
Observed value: 90; mL
